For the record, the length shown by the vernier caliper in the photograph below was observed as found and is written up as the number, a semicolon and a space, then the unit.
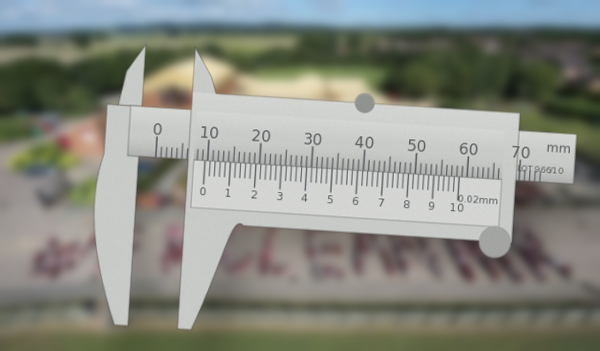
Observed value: 9.5; mm
